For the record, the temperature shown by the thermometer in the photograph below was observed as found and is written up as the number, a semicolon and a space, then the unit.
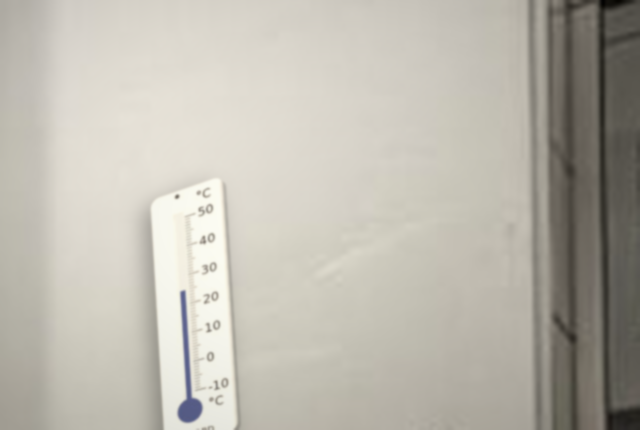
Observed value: 25; °C
